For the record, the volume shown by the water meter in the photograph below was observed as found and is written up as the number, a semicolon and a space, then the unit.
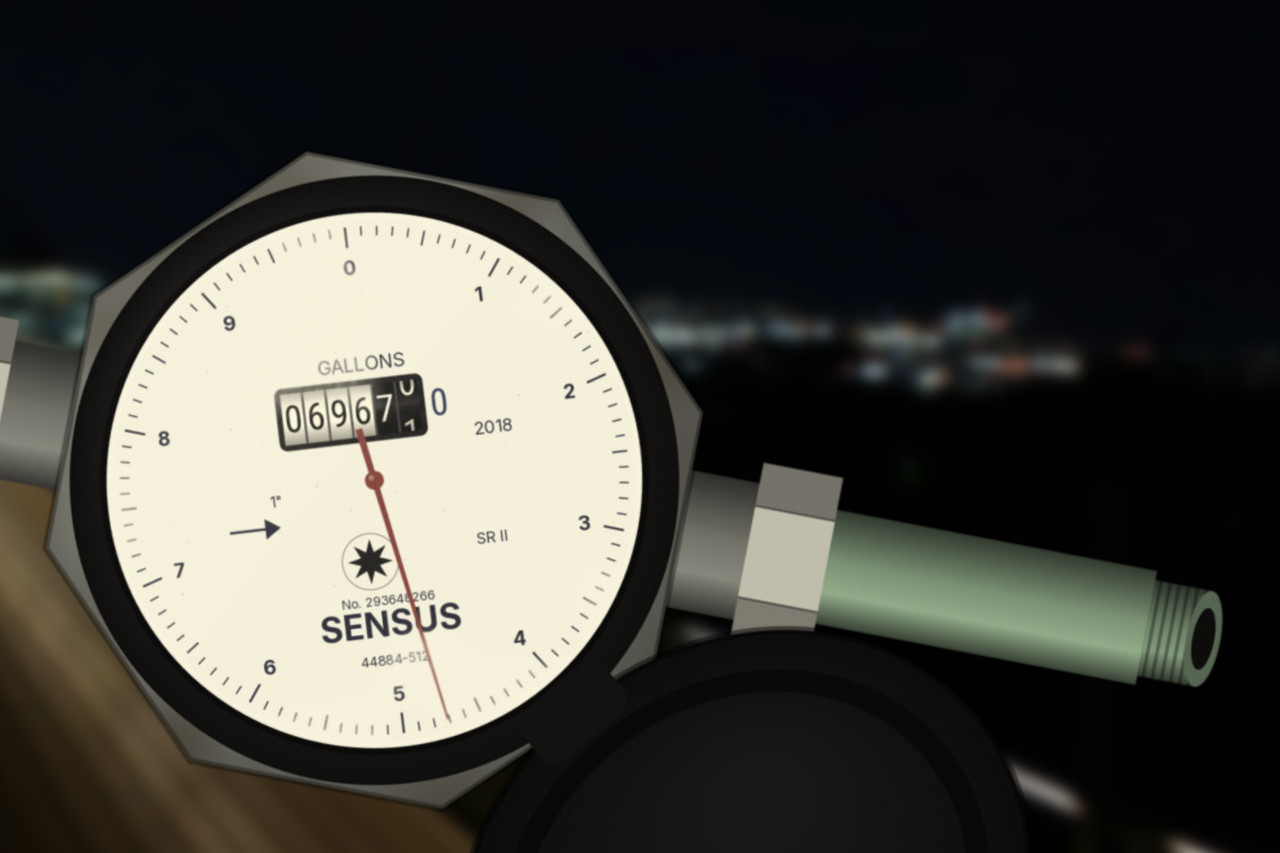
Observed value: 696704.7; gal
